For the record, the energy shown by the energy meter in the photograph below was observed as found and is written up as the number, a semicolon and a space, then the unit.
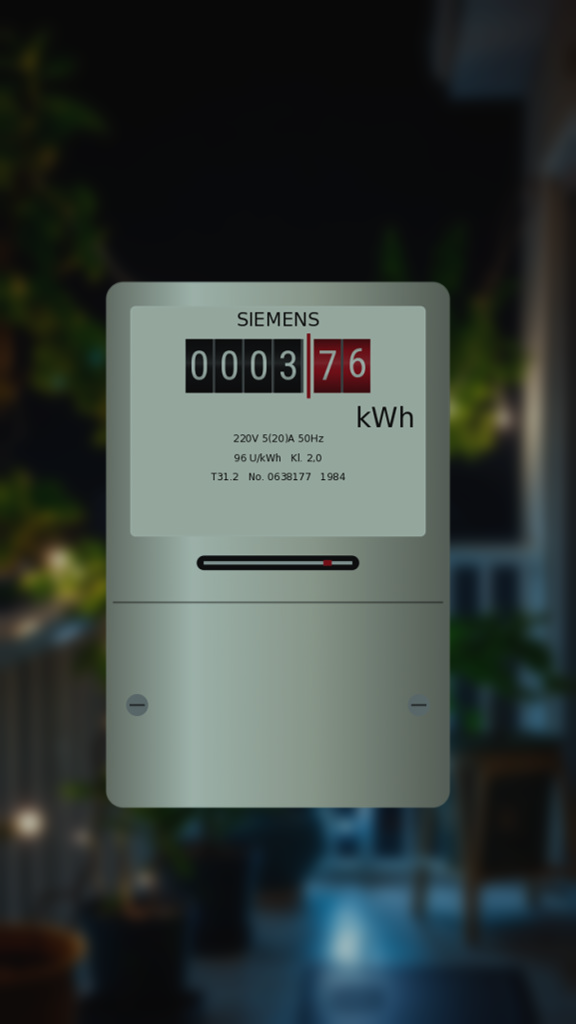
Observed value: 3.76; kWh
